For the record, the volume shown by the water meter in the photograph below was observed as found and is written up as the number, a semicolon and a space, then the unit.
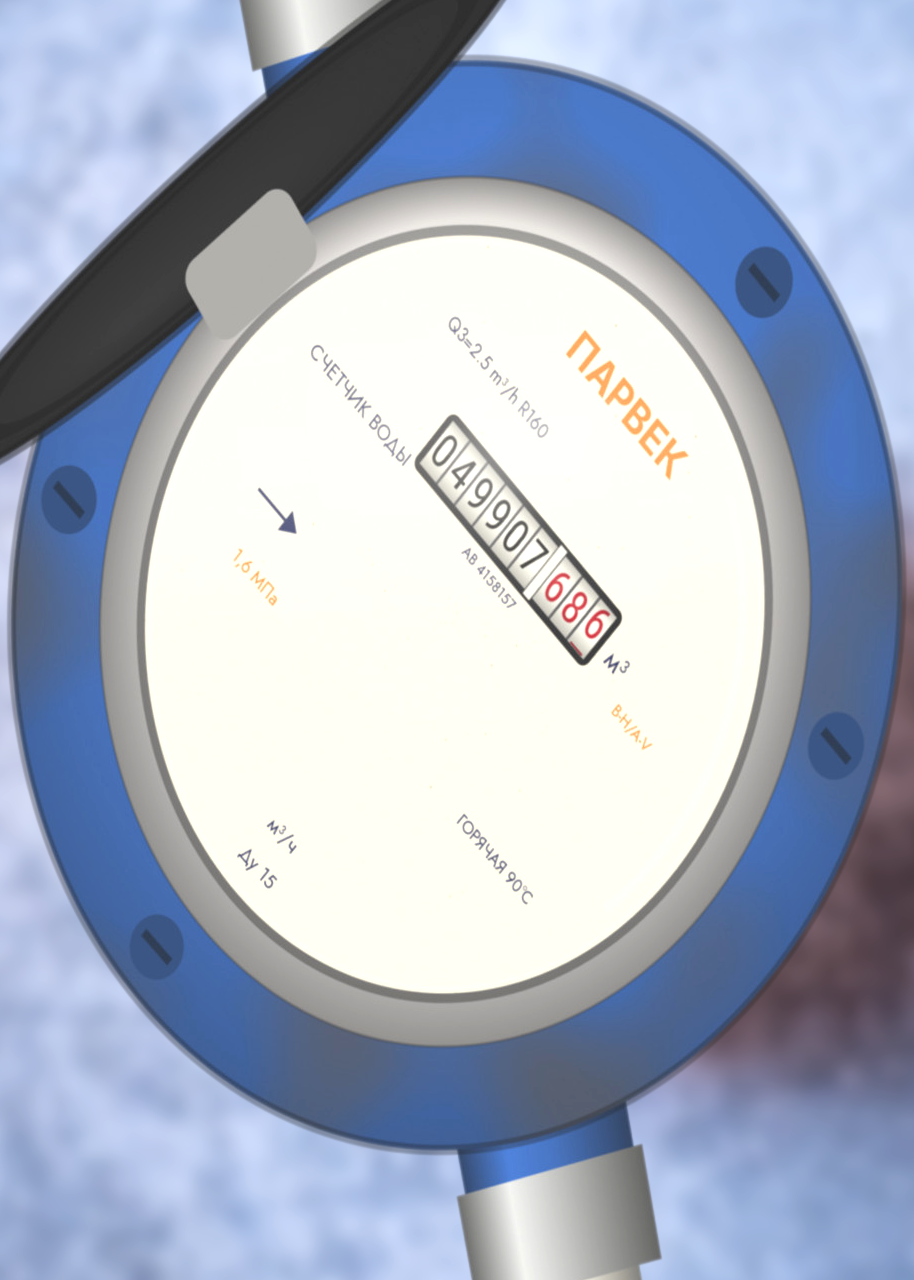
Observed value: 49907.686; m³
